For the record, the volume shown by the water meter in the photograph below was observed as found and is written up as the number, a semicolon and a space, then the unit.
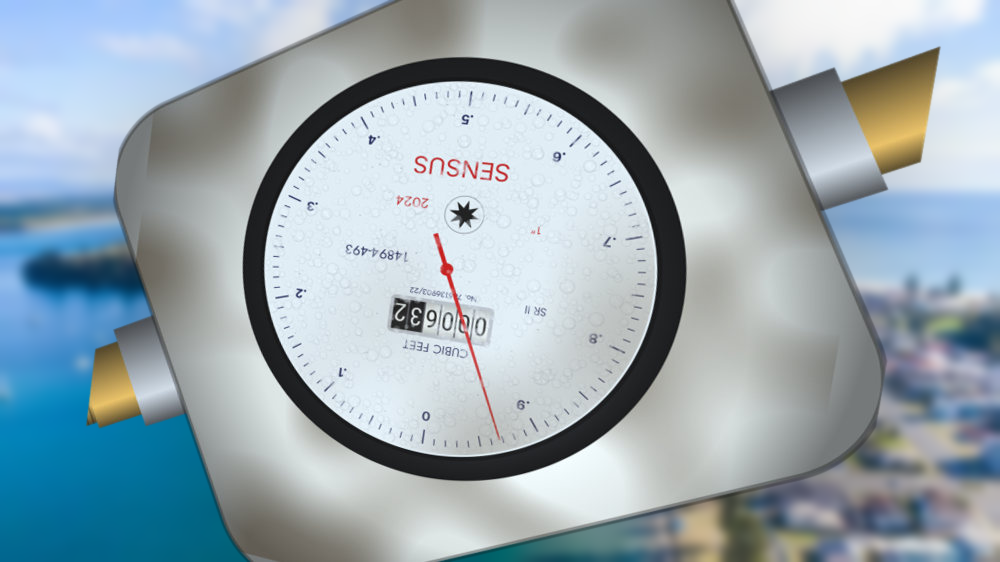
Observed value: 631.93; ft³
